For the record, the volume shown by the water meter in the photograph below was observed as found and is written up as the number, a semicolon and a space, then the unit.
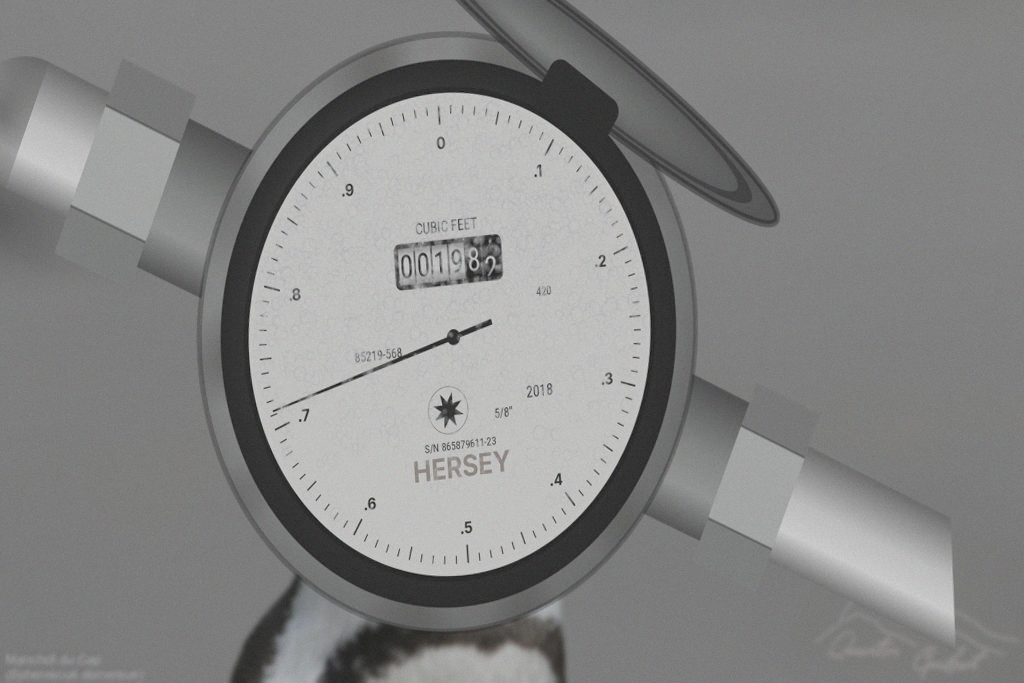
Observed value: 1981.71; ft³
